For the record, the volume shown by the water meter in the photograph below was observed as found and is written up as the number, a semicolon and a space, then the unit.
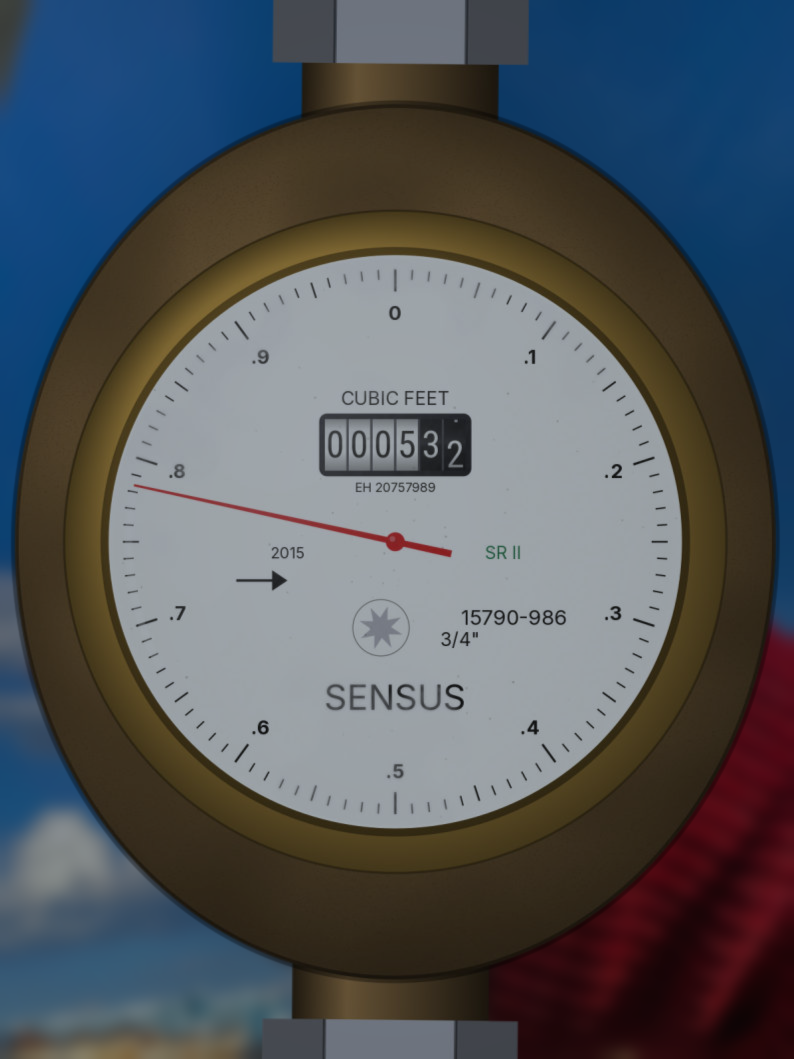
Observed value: 531.78; ft³
